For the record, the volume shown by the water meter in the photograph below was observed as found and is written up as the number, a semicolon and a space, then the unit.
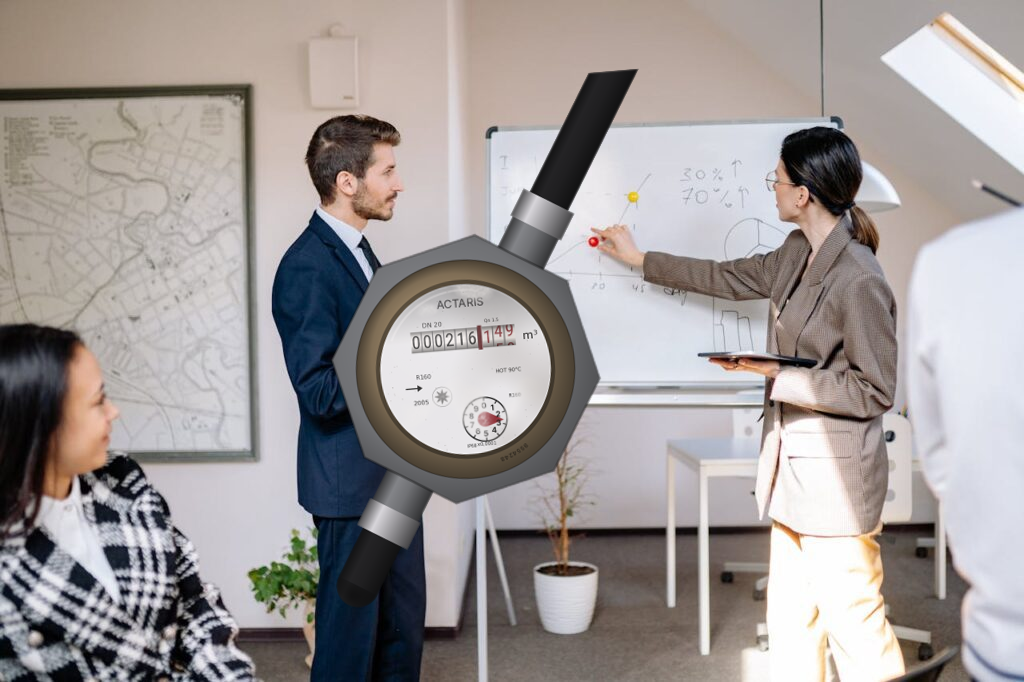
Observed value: 216.1492; m³
